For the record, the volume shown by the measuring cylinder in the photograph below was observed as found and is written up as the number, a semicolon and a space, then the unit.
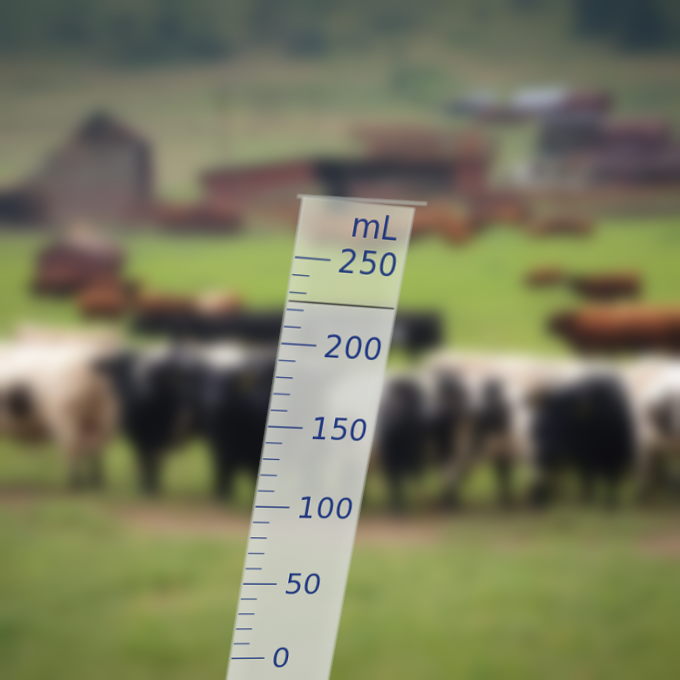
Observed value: 225; mL
